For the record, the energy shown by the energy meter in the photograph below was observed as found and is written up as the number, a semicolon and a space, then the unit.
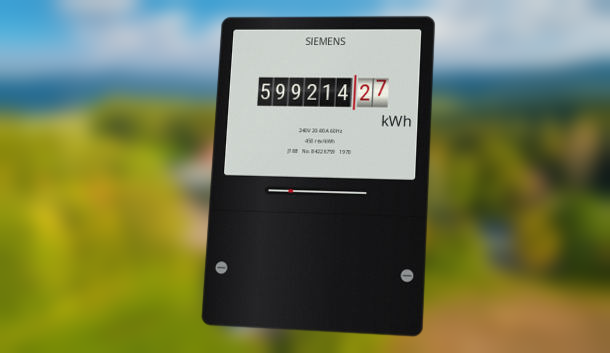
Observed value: 599214.27; kWh
